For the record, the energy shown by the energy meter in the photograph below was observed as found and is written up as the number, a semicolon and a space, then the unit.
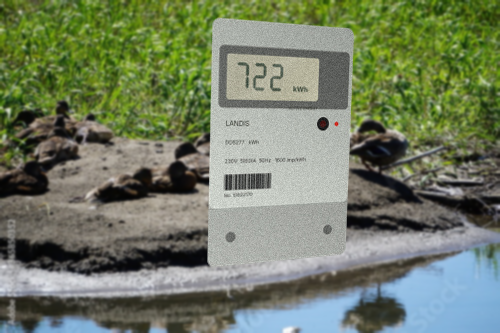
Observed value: 722; kWh
